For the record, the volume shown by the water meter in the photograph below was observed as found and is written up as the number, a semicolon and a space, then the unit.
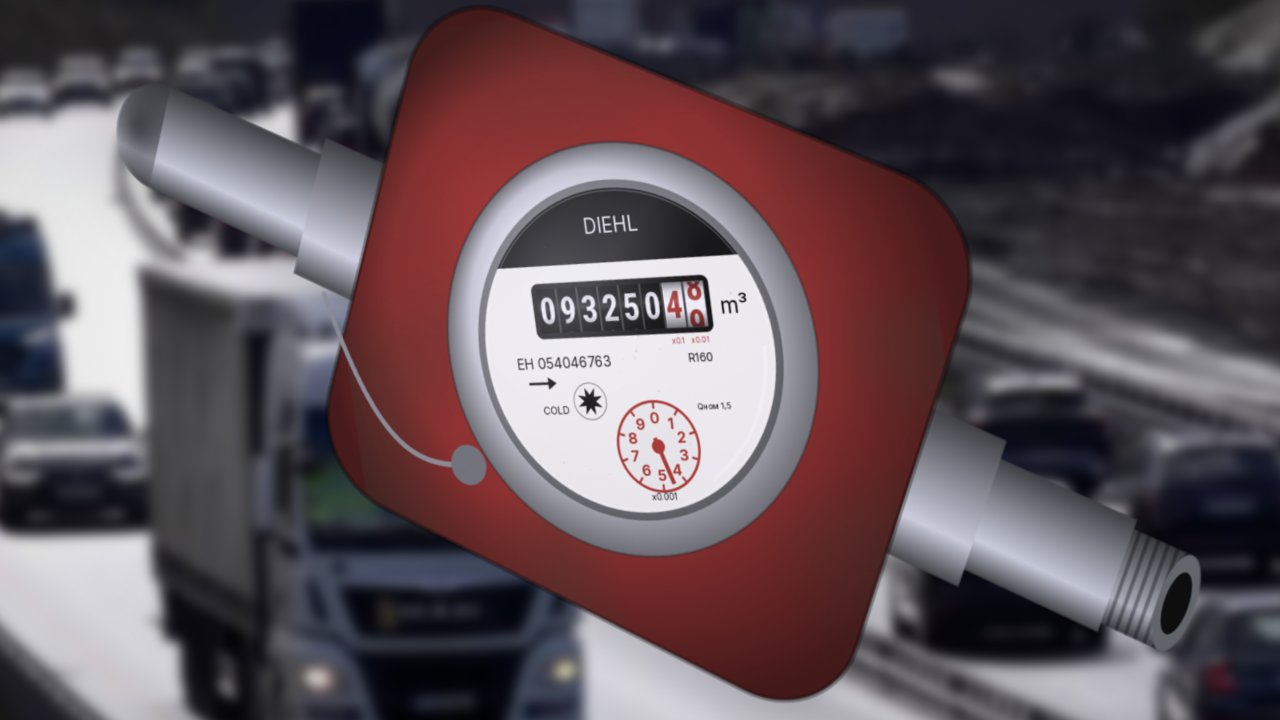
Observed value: 93250.484; m³
